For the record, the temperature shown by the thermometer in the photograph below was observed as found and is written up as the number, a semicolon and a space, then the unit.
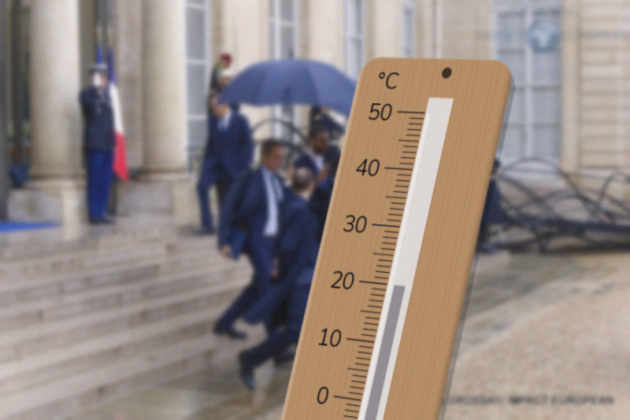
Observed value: 20; °C
